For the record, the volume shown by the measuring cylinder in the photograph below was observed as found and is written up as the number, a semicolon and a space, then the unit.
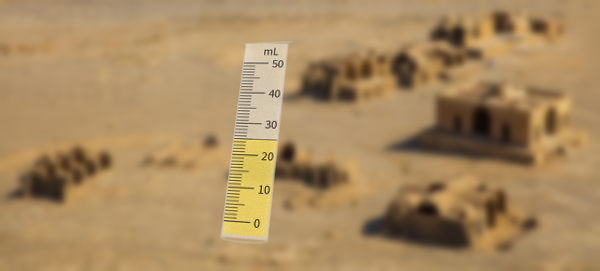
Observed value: 25; mL
